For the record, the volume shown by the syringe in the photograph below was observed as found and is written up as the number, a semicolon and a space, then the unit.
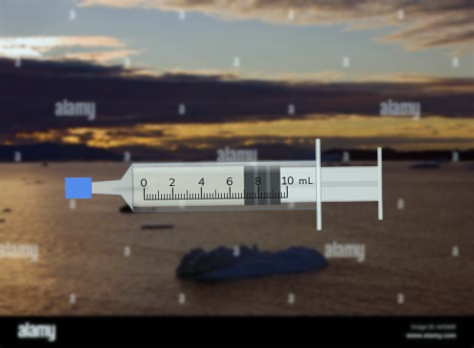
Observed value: 7; mL
